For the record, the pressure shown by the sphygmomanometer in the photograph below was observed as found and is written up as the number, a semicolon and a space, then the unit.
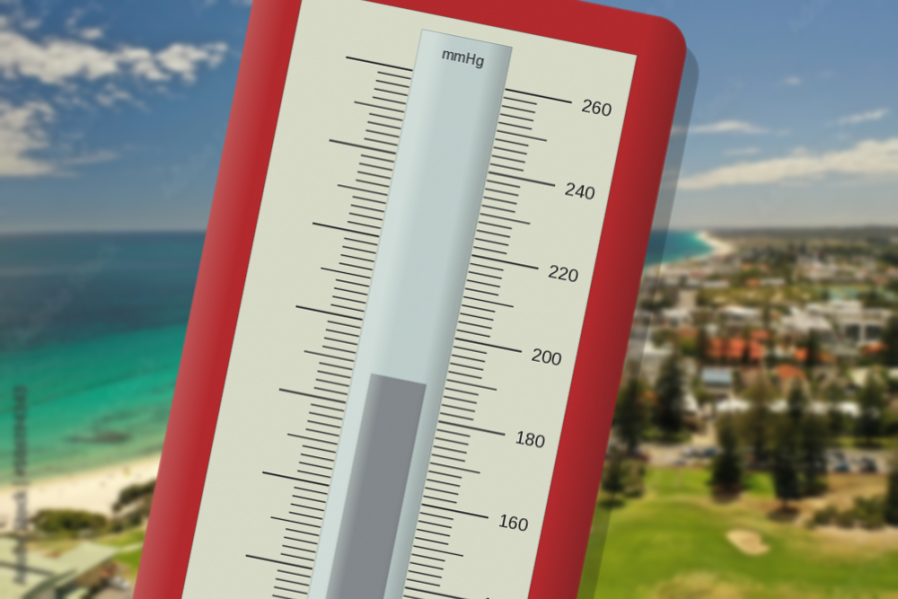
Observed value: 188; mmHg
